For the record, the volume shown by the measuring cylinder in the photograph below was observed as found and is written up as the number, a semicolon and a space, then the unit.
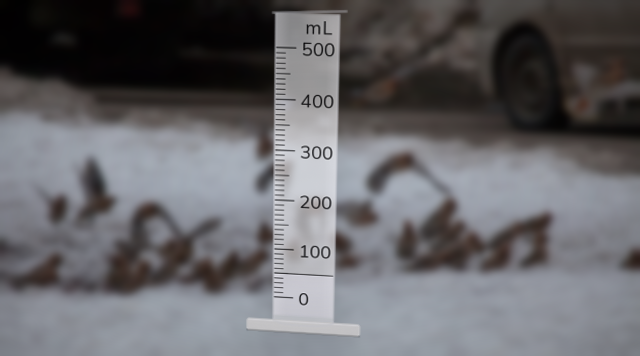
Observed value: 50; mL
